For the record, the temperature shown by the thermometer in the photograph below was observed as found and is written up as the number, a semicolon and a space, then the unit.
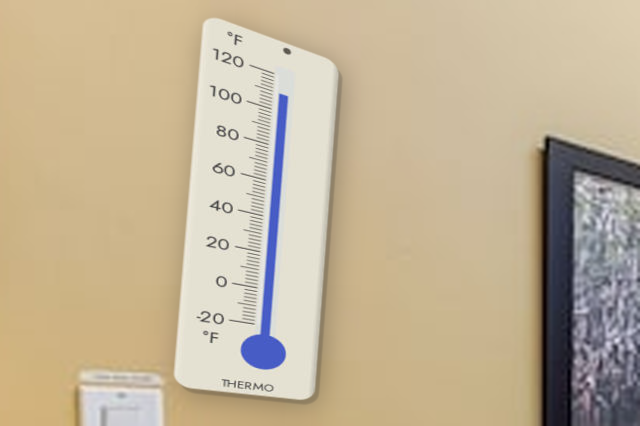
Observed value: 110; °F
